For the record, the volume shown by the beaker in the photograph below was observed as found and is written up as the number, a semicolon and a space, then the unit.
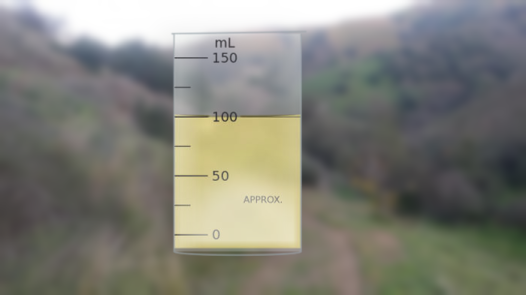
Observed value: 100; mL
